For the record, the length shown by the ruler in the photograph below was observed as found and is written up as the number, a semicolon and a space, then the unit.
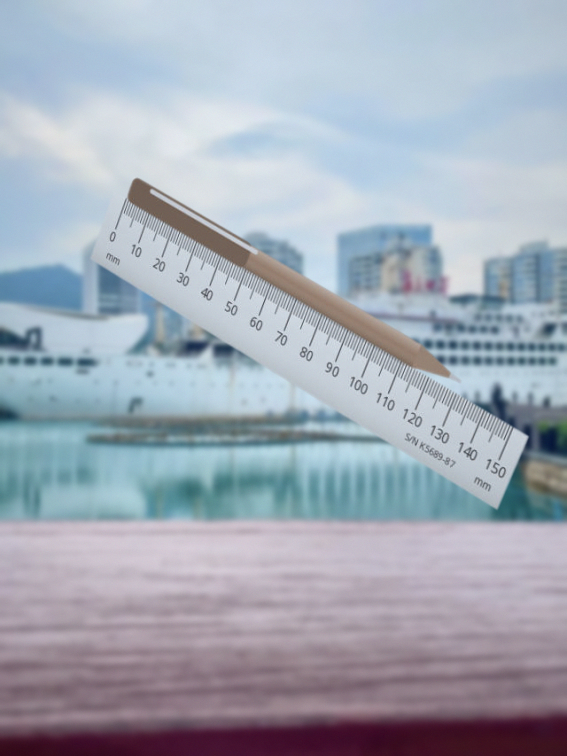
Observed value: 130; mm
